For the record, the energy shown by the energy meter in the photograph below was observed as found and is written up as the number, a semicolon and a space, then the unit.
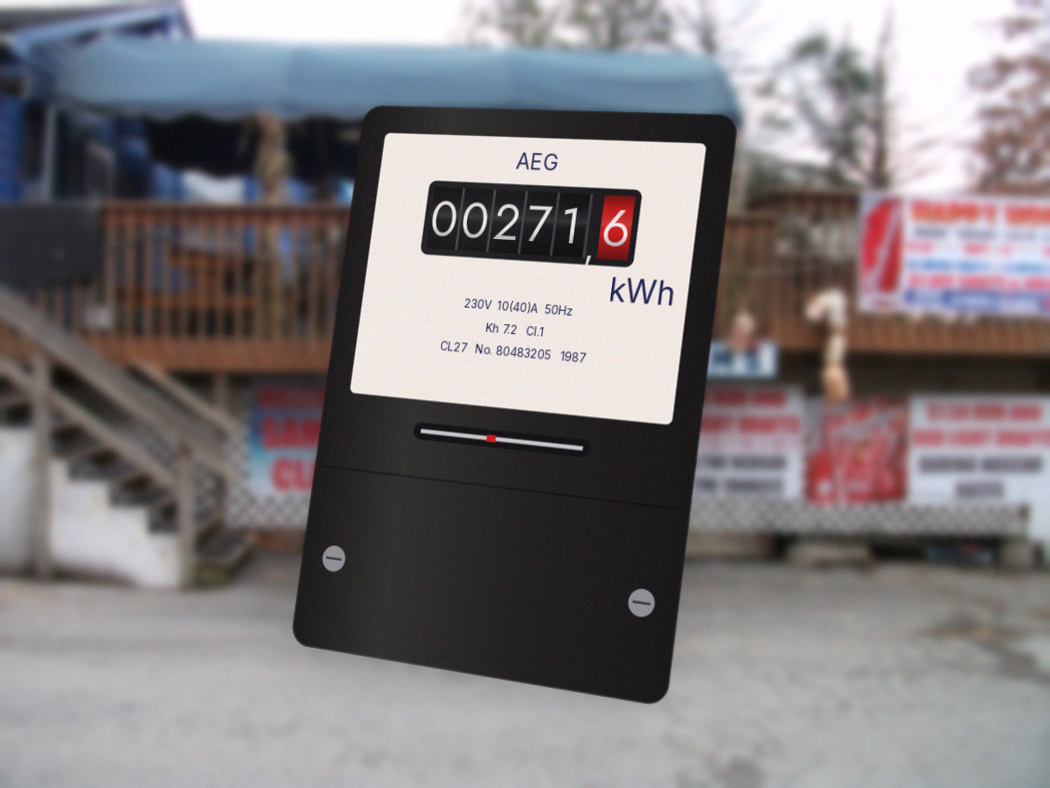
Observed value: 271.6; kWh
